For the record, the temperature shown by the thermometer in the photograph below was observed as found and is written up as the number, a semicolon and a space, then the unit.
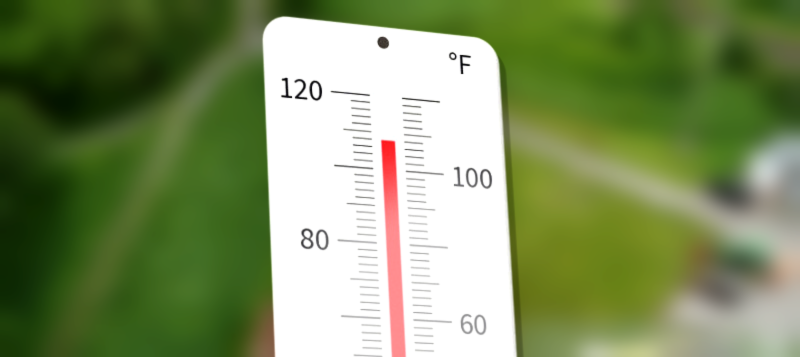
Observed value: 108; °F
